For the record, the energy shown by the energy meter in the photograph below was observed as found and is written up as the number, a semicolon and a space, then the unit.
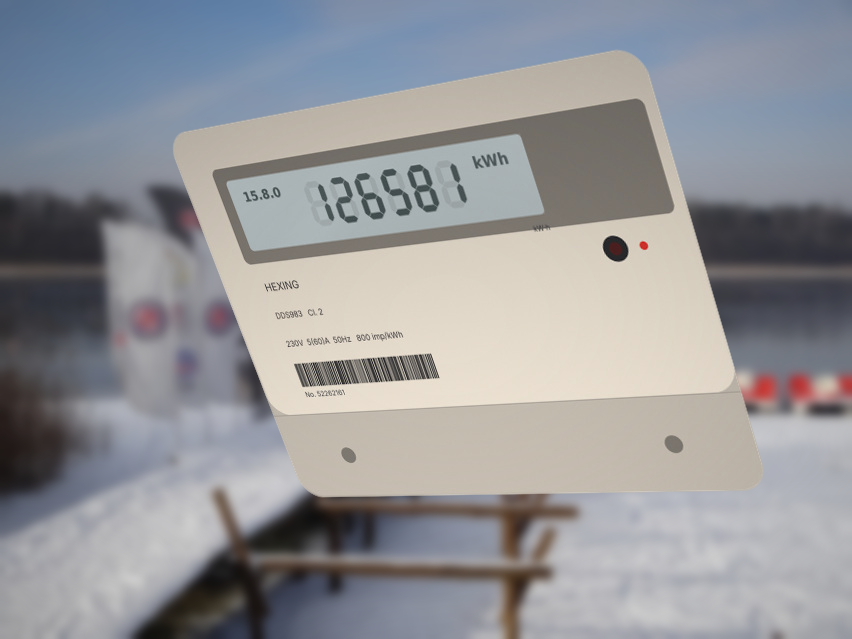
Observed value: 126581; kWh
